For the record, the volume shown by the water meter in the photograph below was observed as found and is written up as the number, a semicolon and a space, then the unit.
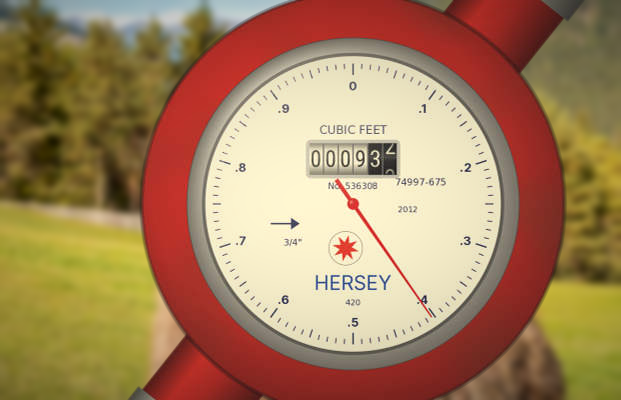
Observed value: 932.40; ft³
